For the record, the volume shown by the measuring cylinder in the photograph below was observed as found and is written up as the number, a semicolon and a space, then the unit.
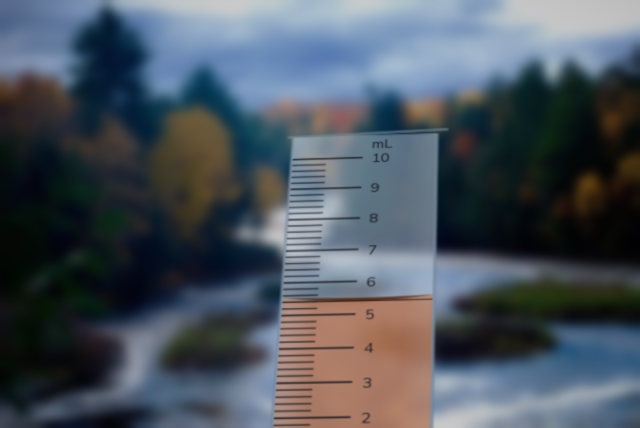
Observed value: 5.4; mL
